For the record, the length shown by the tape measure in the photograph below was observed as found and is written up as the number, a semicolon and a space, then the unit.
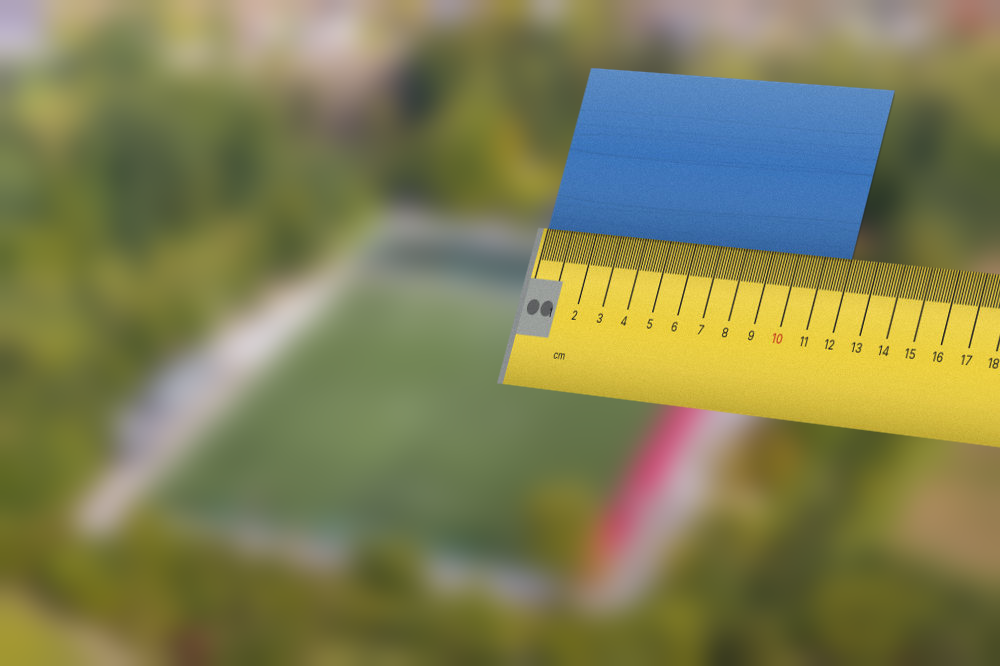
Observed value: 12; cm
